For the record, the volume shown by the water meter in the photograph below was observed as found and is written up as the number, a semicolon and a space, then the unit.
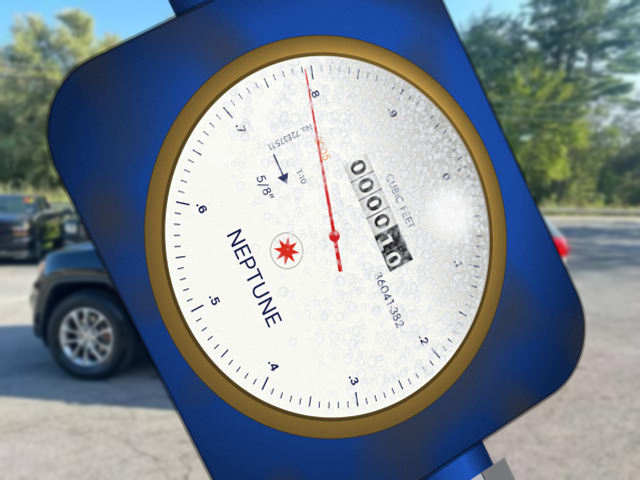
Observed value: 9.79; ft³
